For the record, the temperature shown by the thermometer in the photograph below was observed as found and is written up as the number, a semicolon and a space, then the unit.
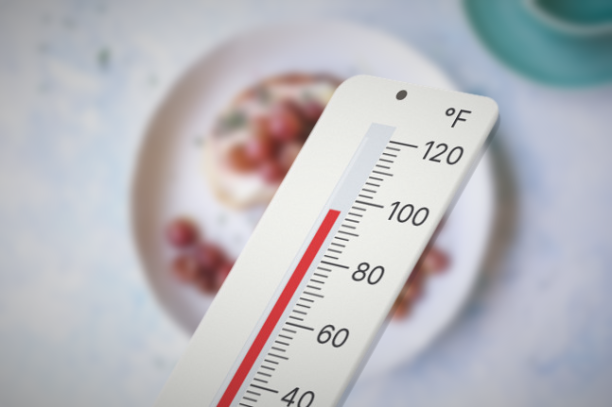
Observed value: 96; °F
